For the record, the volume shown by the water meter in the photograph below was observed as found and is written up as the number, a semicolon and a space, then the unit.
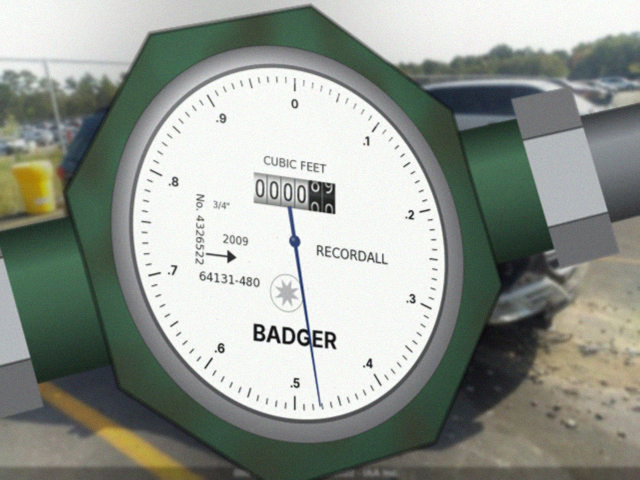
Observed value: 89.47; ft³
